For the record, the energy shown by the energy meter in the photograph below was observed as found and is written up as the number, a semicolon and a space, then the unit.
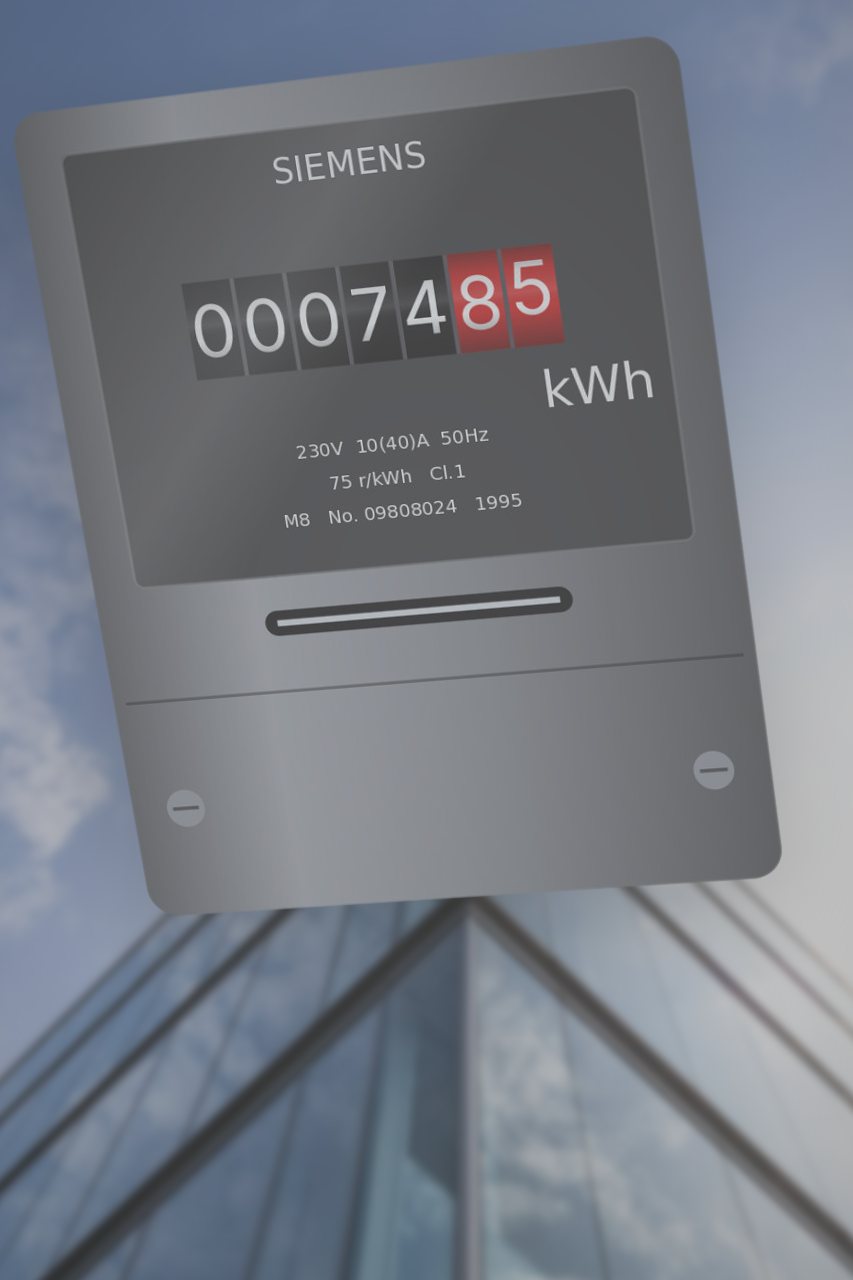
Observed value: 74.85; kWh
